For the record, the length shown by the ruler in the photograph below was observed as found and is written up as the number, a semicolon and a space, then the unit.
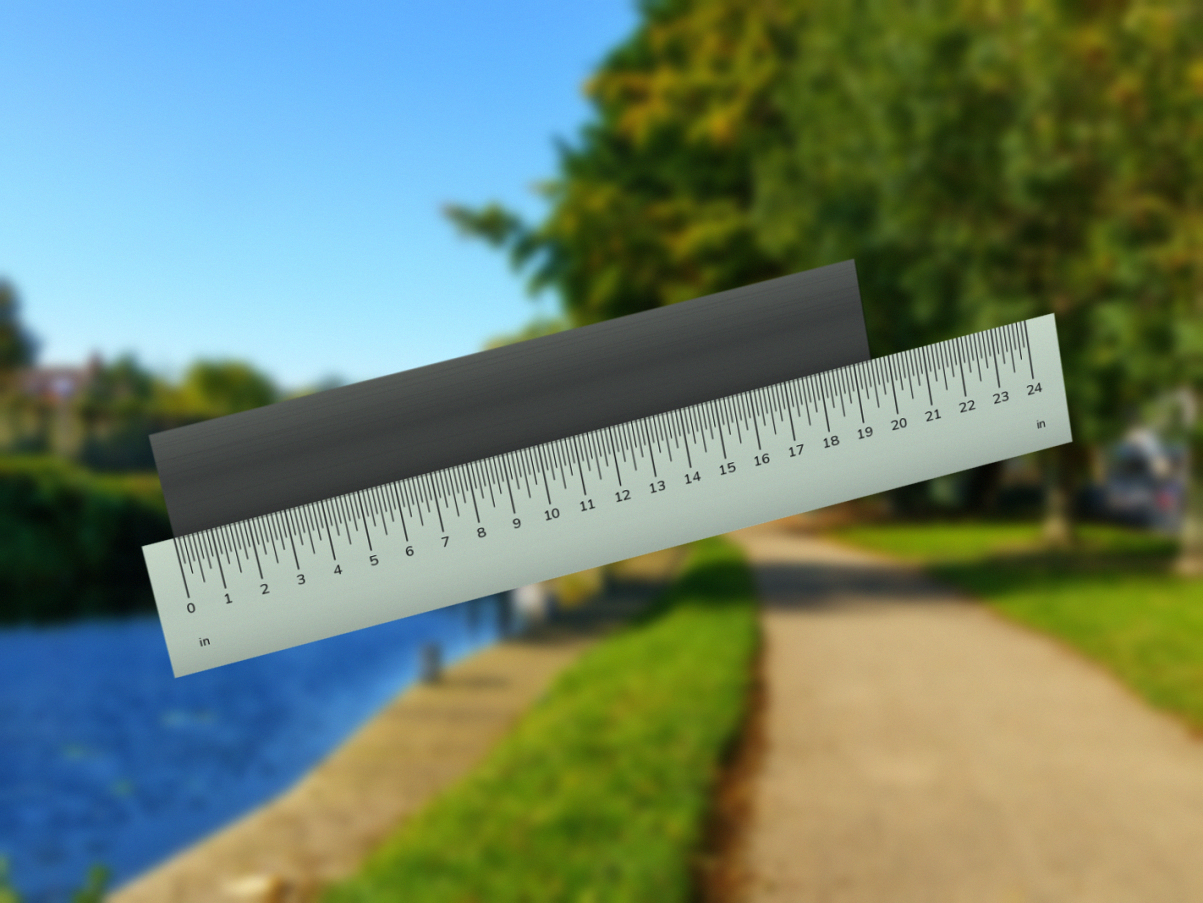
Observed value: 19.5; in
